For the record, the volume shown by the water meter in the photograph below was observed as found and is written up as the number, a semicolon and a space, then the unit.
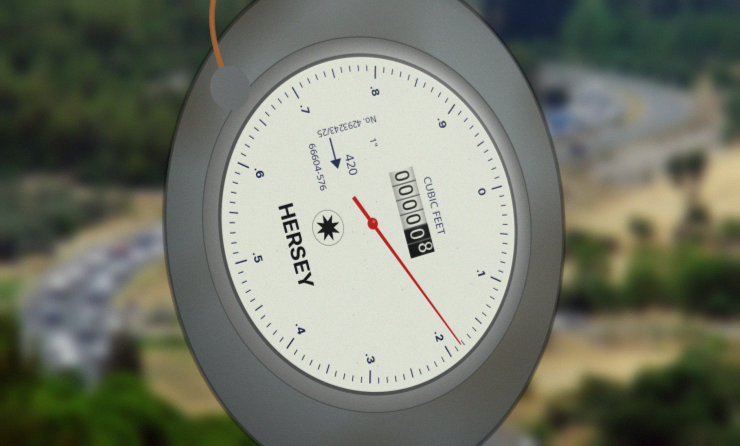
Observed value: 8.18; ft³
